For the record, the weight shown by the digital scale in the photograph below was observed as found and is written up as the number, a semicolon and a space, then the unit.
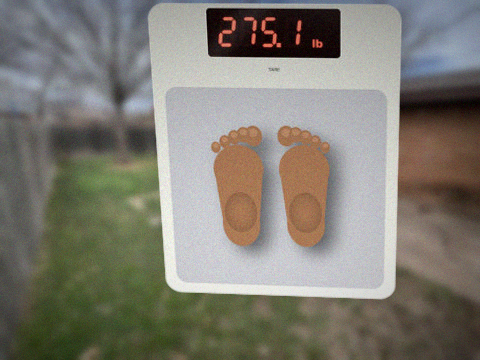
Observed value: 275.1; lb
